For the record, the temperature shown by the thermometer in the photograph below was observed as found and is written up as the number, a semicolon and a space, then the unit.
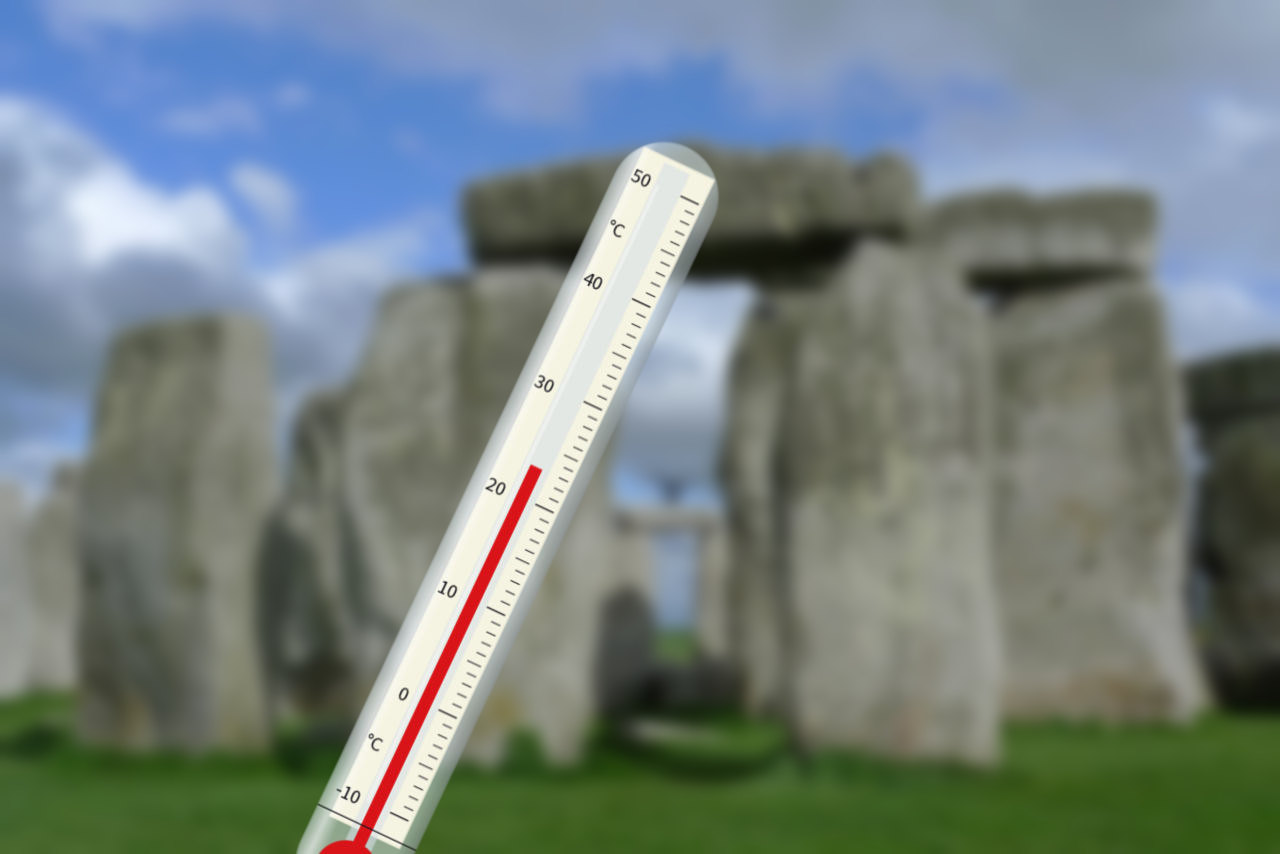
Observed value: 23; °C
